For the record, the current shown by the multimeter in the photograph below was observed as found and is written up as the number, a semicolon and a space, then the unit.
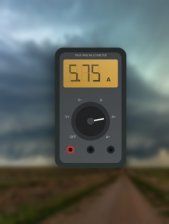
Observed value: 5.75; A
